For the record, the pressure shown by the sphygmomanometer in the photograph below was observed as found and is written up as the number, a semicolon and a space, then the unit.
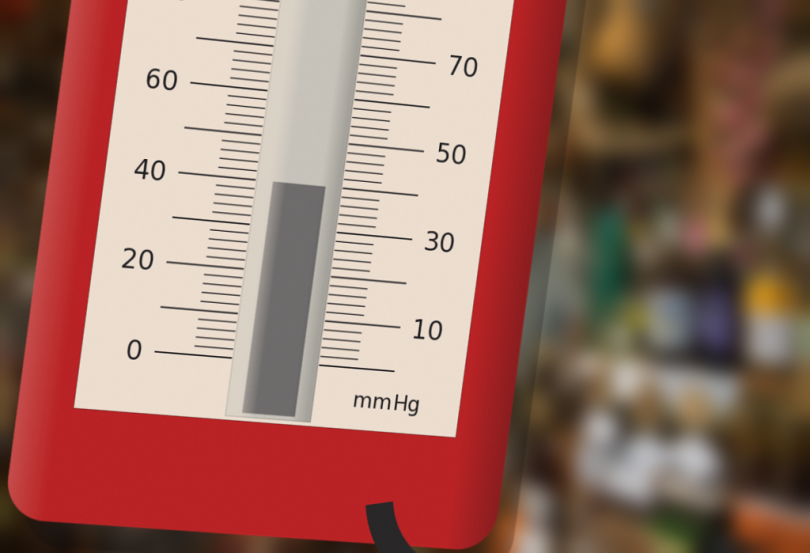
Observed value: 40; mmHg
